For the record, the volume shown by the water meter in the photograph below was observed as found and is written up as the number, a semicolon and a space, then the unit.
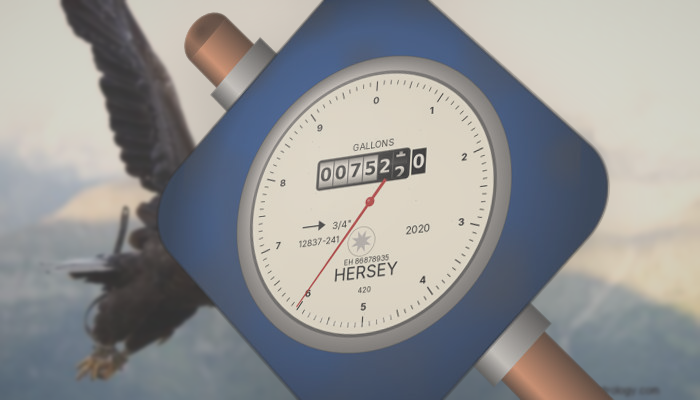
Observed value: 75216.0; gal
